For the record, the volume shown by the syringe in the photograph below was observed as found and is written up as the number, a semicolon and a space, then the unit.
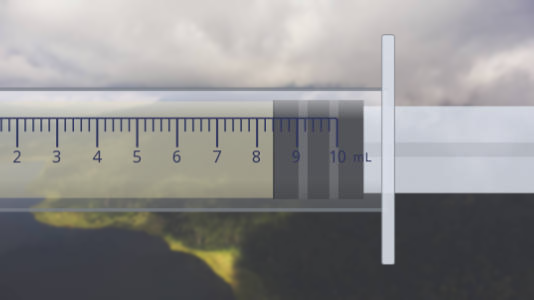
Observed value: 8.4; mL
